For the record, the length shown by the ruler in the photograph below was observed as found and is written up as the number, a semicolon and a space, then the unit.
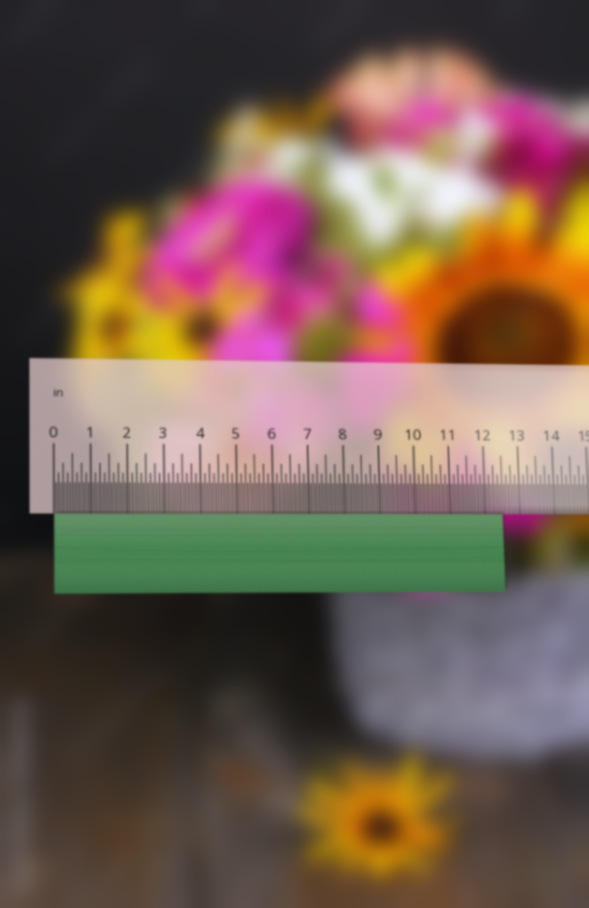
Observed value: 12.5; in
